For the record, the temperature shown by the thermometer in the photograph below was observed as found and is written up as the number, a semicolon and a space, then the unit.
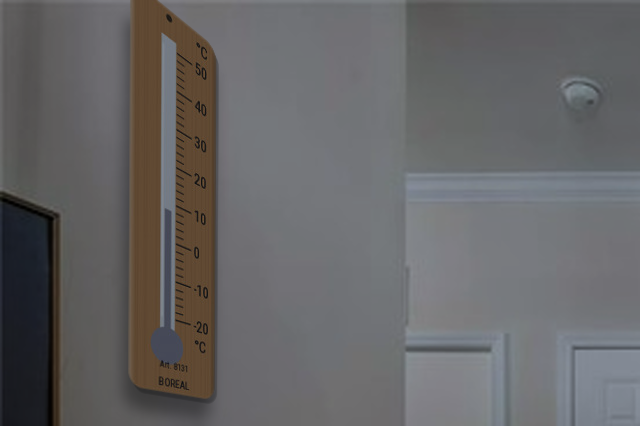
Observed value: 8; °C
